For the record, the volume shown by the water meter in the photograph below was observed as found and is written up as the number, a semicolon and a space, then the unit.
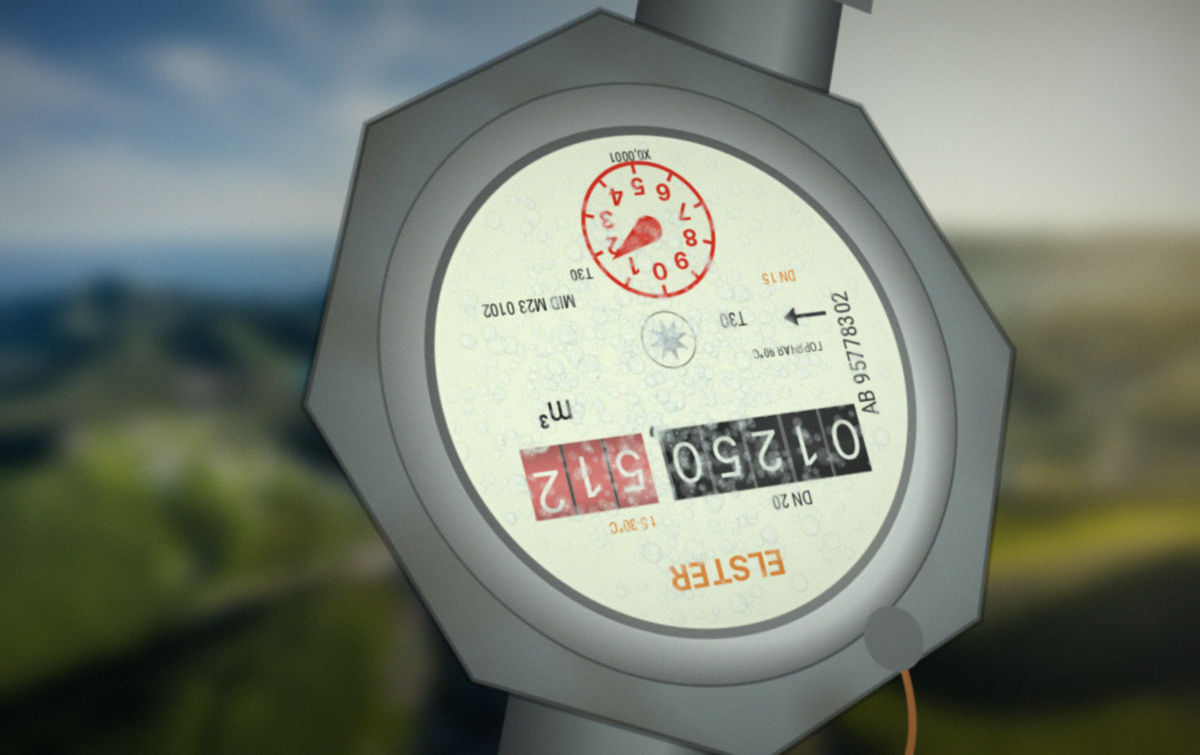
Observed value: 1250.5121; m³
